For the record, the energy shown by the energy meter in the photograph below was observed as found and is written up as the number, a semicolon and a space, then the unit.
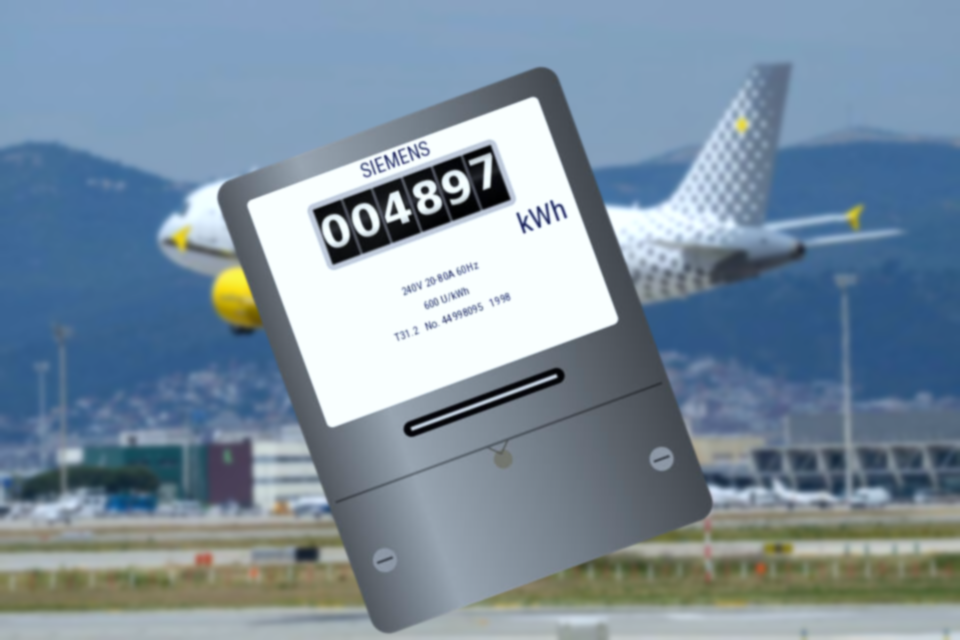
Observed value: 4897; kWh
